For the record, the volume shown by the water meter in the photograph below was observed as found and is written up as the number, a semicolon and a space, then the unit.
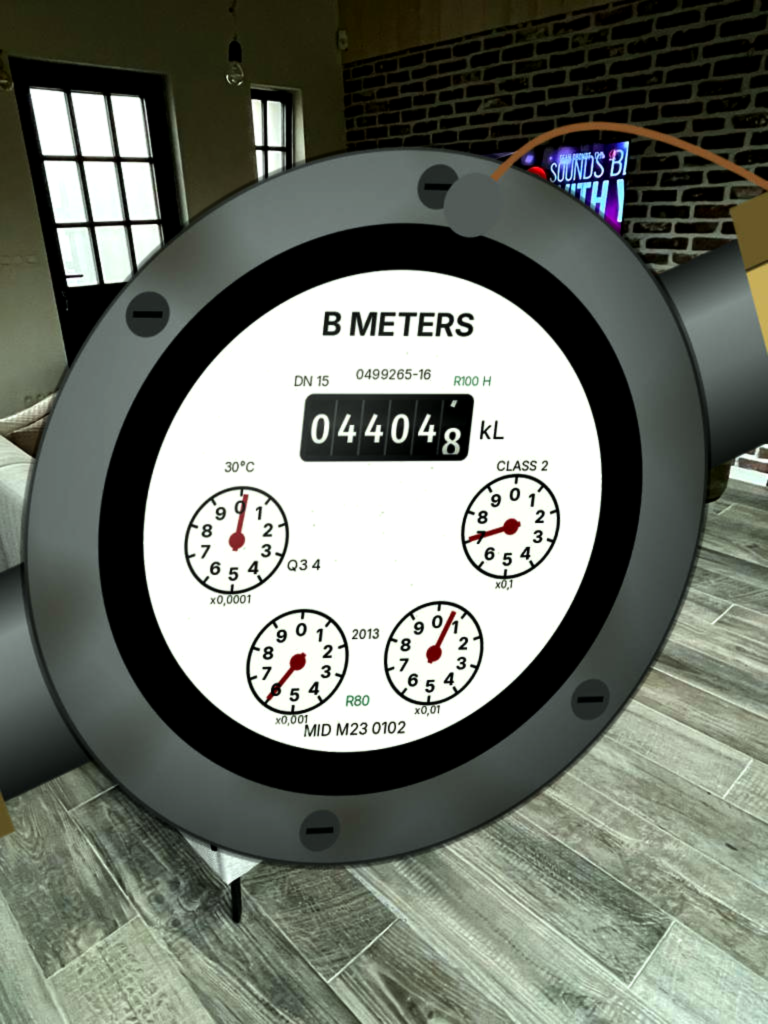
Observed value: 44047.7060; kL
